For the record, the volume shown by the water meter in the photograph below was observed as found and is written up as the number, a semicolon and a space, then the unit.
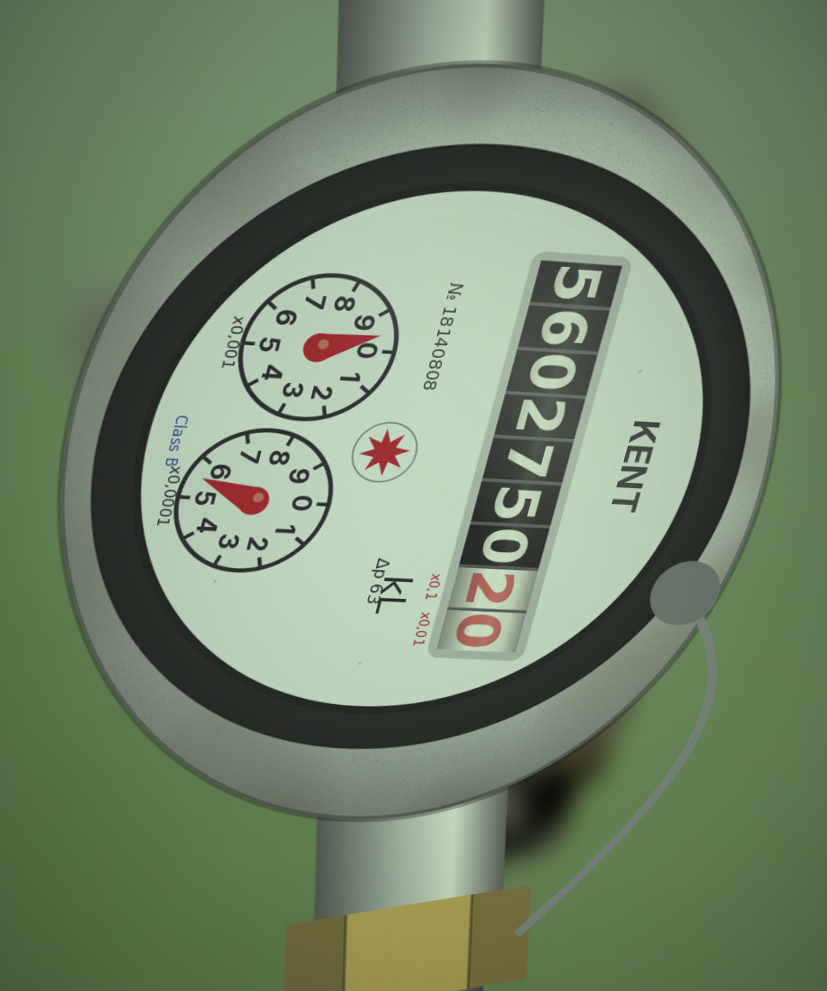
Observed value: 5602750.1995; kL
